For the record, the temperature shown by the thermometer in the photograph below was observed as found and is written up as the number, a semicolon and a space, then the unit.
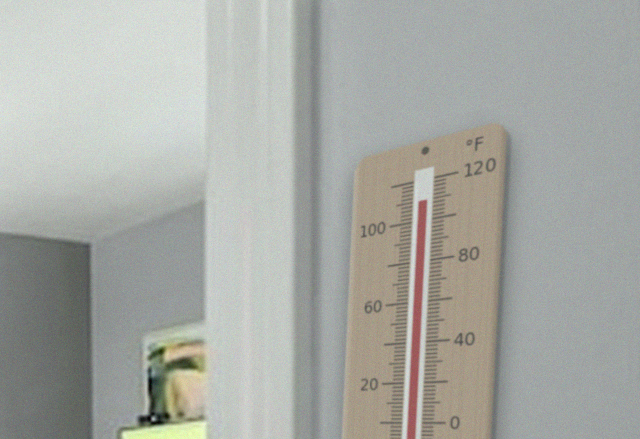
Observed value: 110; °F
